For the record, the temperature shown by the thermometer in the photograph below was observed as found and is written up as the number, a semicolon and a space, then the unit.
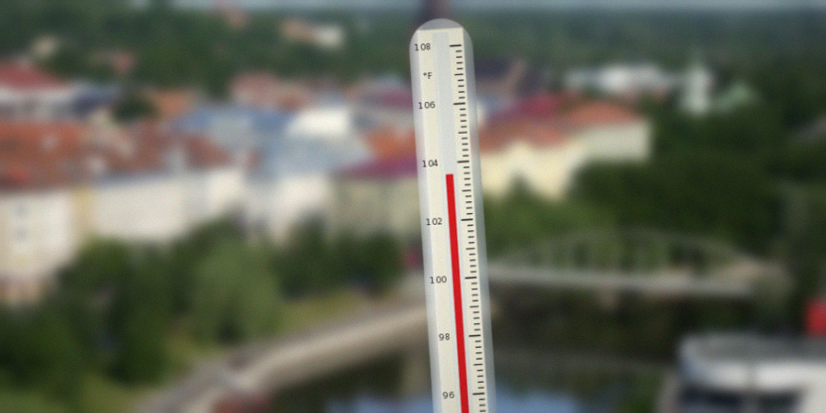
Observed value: 103.6; °F
